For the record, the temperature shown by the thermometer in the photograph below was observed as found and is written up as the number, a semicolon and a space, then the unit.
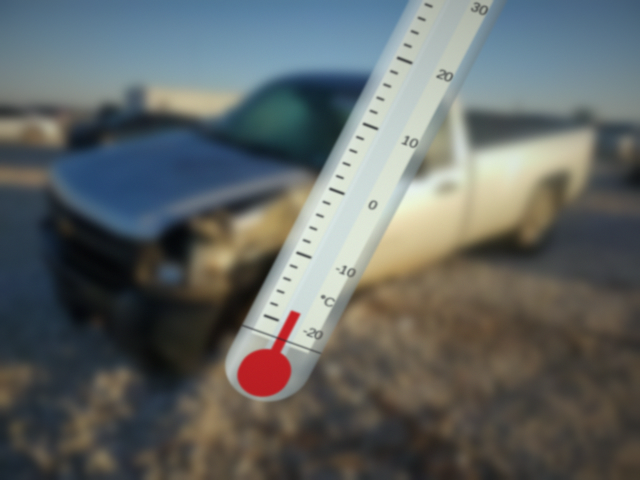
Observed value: -18; °C
